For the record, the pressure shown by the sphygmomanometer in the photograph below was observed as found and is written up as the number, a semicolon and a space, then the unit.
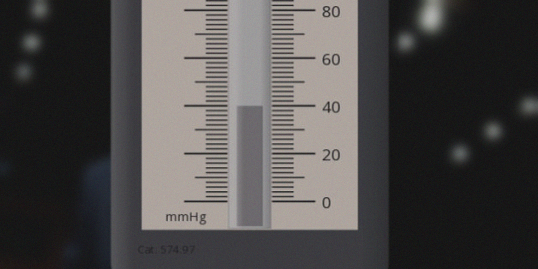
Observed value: 40; mmHg
